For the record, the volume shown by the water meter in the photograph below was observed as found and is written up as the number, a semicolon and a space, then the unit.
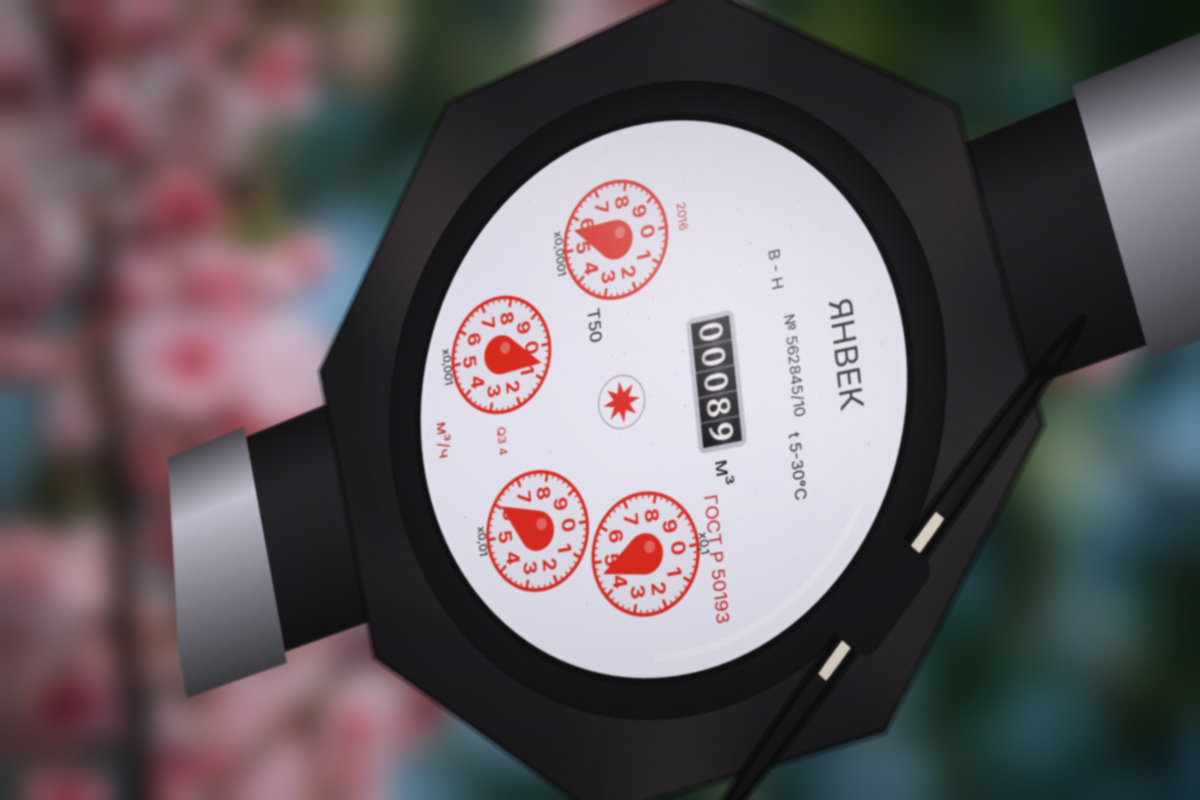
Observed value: 89.4605; m³
